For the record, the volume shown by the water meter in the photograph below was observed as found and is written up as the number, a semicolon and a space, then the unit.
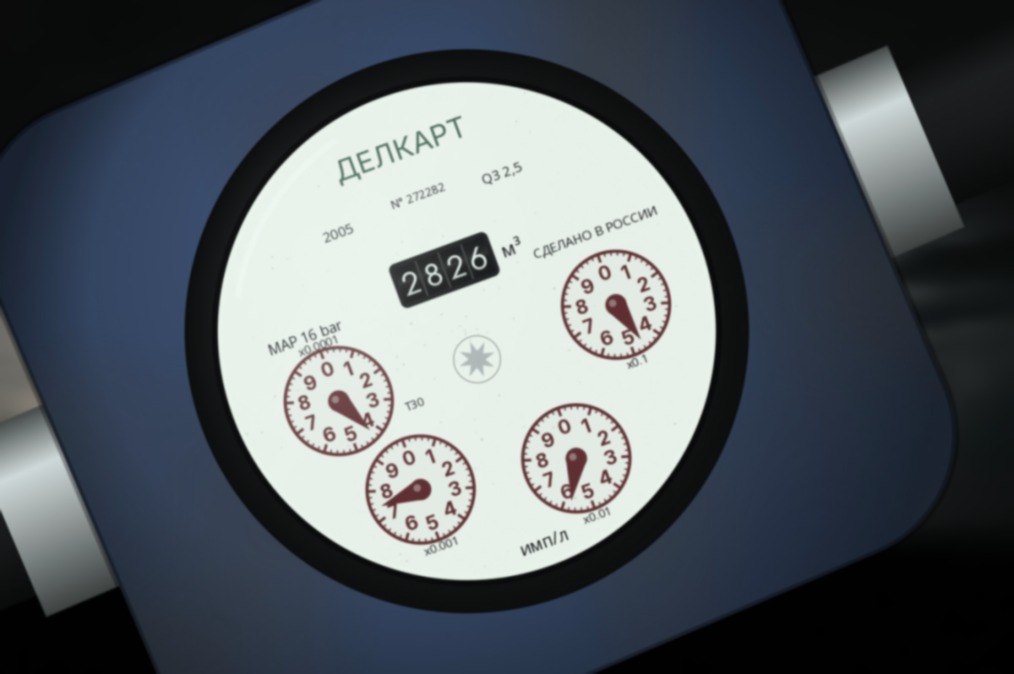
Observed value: 2826.4574; m³
